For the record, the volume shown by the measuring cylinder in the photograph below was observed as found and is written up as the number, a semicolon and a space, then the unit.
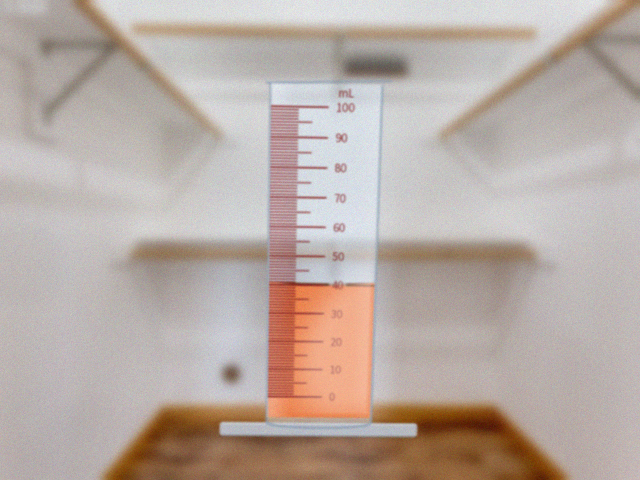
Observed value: 40; mL
